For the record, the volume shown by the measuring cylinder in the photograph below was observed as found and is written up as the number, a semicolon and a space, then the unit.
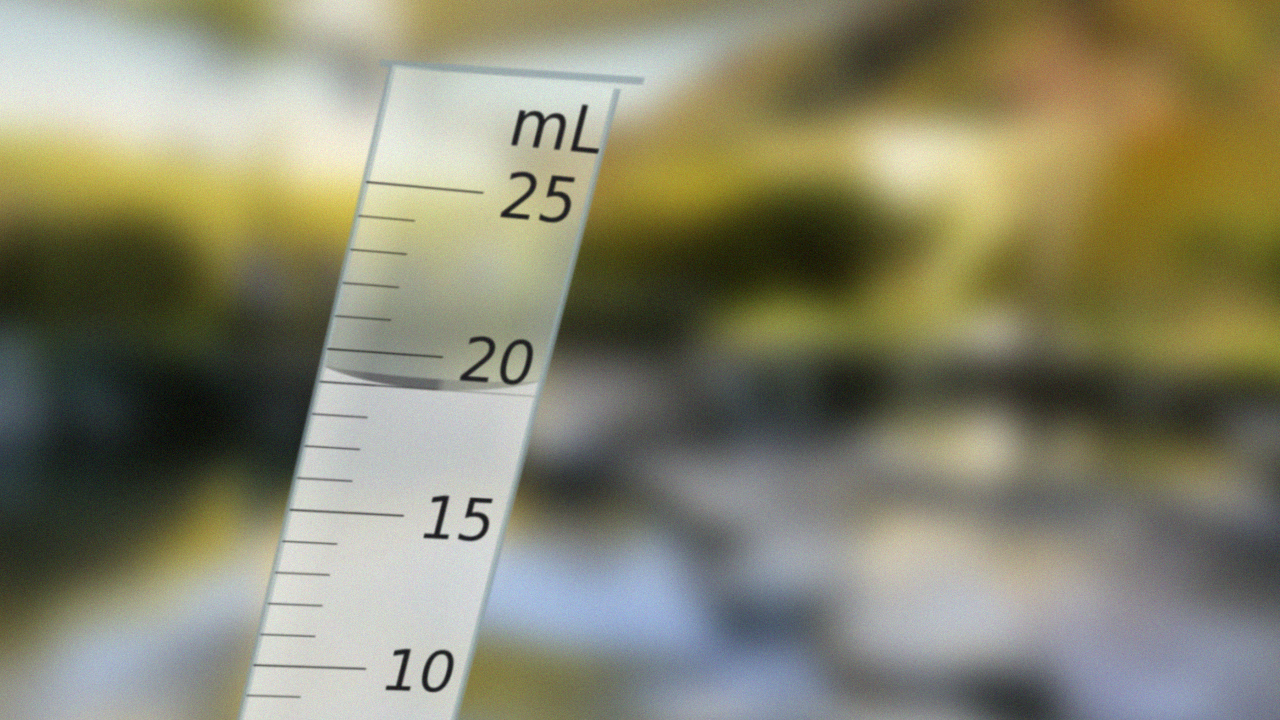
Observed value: 19; mL
